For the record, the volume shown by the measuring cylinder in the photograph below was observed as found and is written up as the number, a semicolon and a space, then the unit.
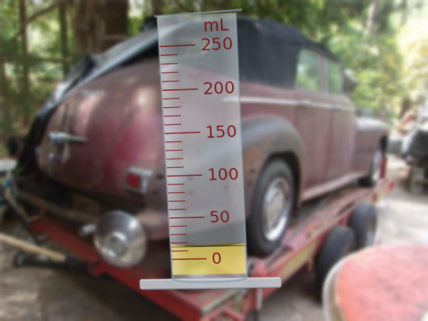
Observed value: 15; mL
